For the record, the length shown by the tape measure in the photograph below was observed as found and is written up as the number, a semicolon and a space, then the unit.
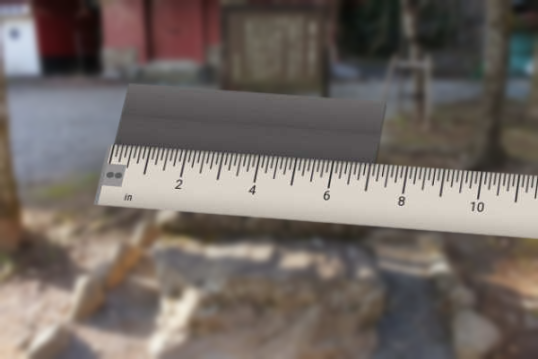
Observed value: 7.125; in
